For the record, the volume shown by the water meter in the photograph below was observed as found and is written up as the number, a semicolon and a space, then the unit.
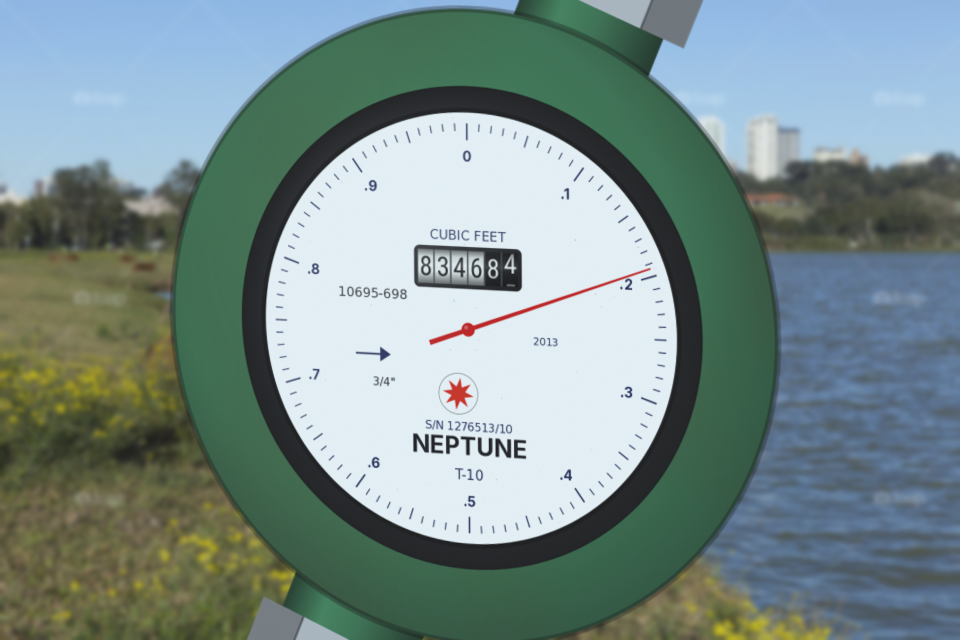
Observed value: 834684.19; ft³
